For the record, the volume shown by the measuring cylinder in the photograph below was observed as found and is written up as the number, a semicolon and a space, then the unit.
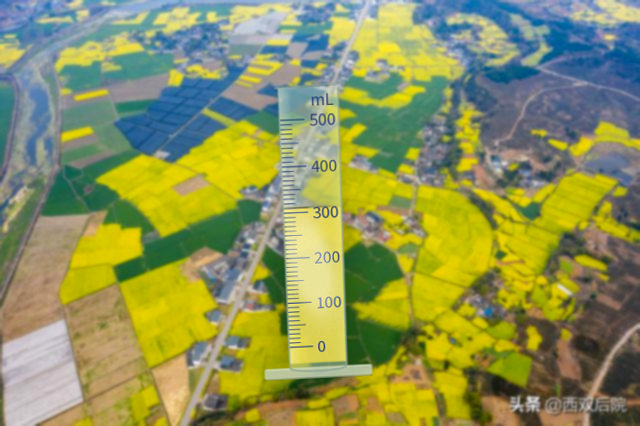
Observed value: 310; mL
